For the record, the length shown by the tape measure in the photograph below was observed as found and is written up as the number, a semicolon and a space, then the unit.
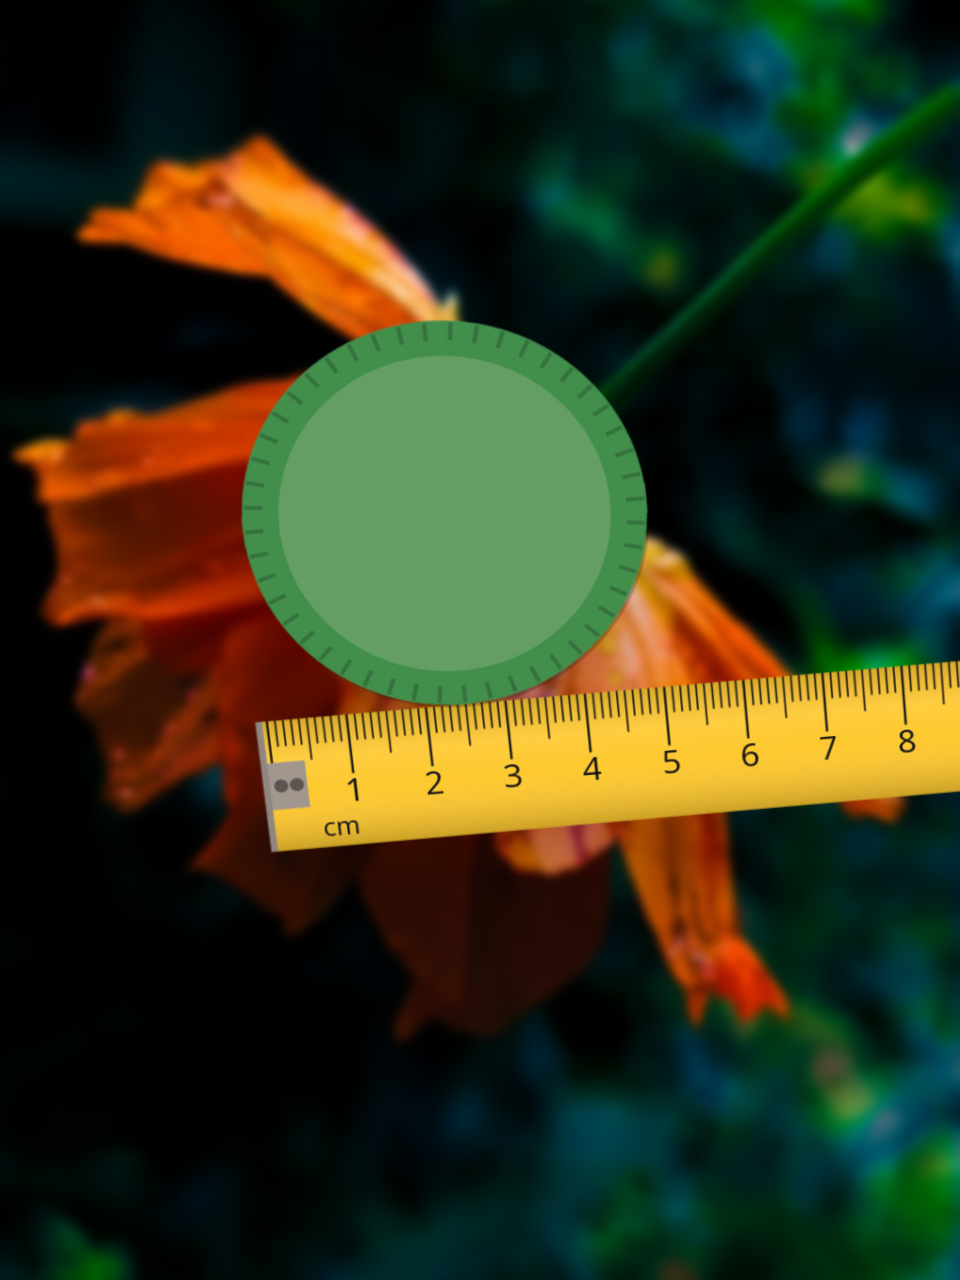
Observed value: 5; cm
